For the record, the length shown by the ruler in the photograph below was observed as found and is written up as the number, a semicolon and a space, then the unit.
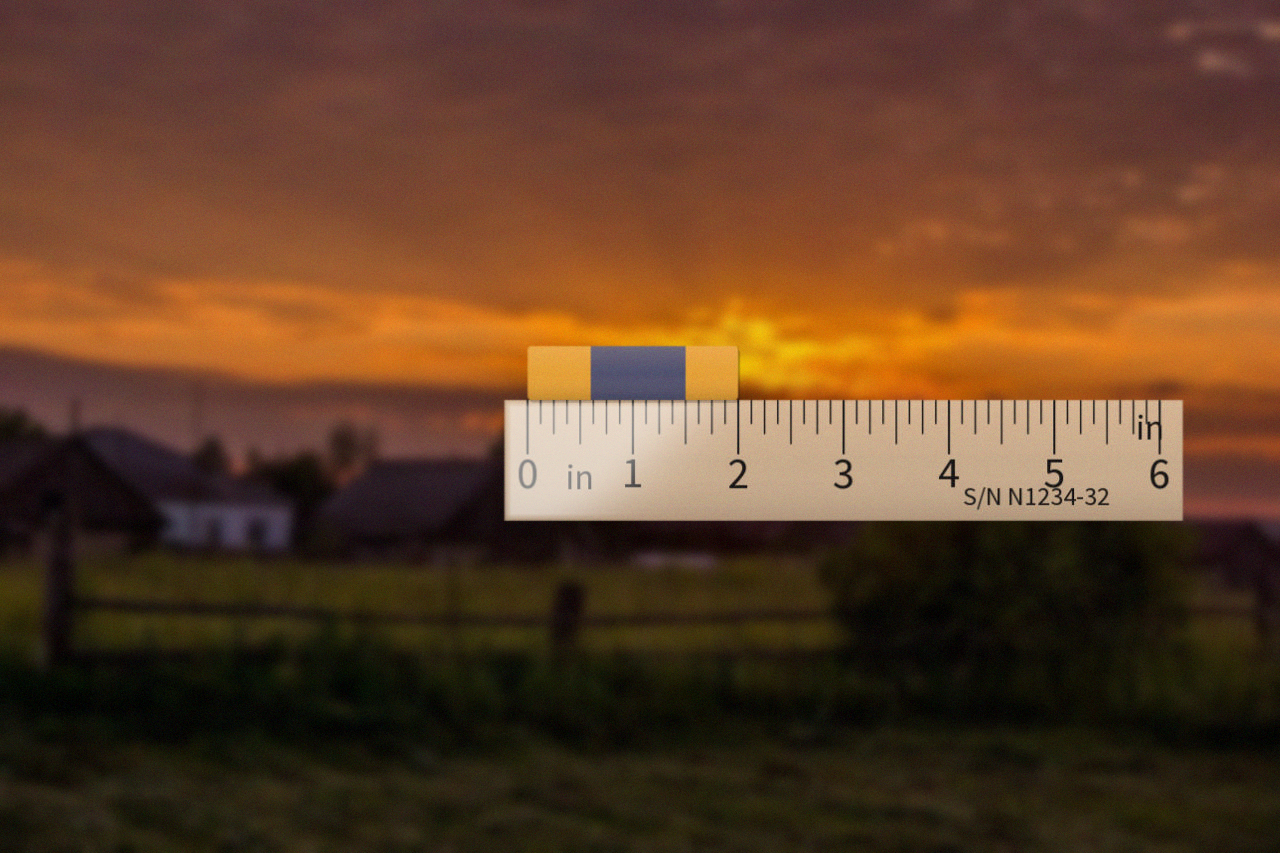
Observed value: 2; in
